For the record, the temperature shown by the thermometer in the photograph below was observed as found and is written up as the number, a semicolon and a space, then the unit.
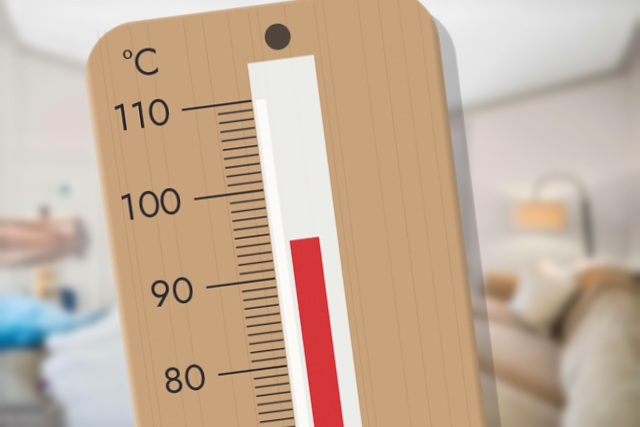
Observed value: 94; °C
